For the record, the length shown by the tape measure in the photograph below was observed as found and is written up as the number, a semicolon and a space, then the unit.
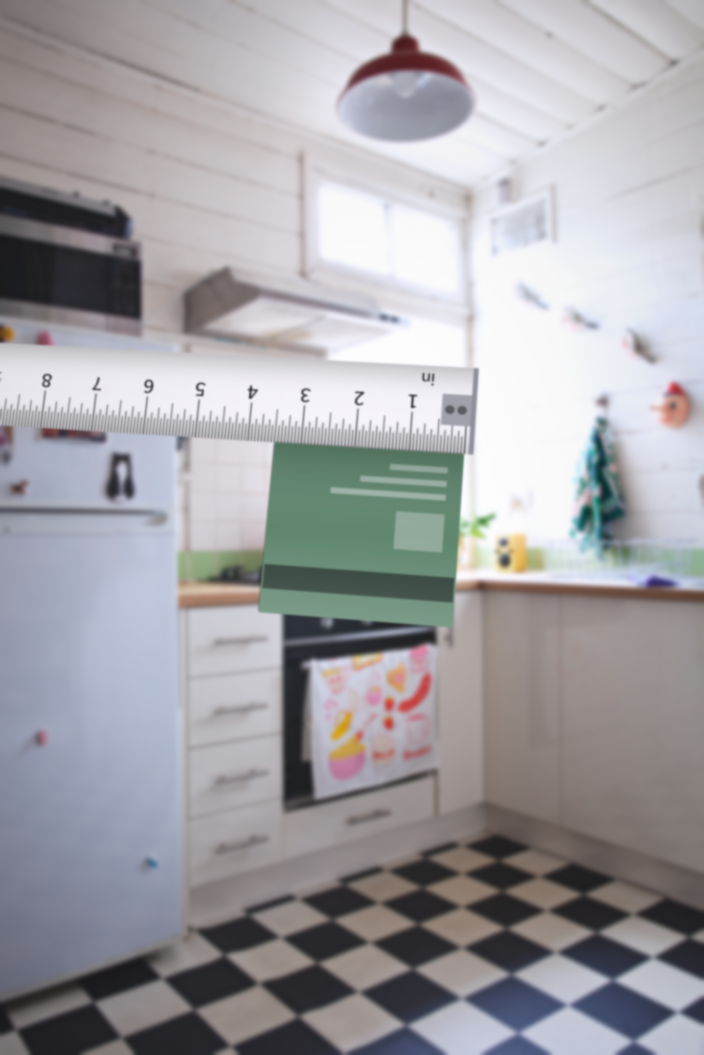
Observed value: 3.5; in
